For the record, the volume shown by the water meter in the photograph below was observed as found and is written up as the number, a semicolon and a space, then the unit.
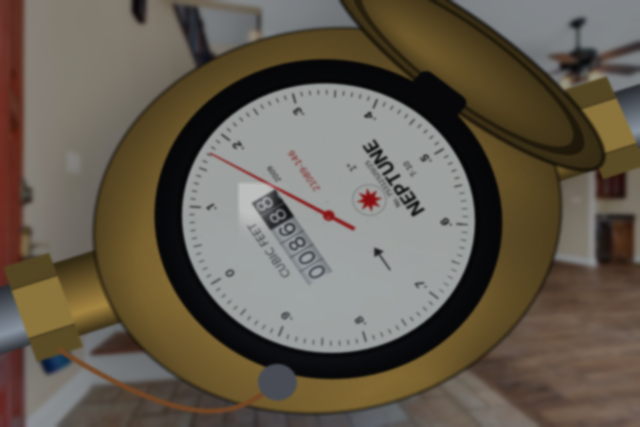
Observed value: 8688.17; ft³
